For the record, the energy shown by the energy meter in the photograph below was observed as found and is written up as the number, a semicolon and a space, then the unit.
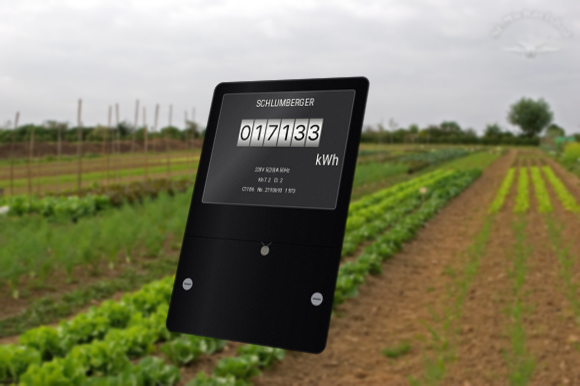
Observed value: 17133; kWh
